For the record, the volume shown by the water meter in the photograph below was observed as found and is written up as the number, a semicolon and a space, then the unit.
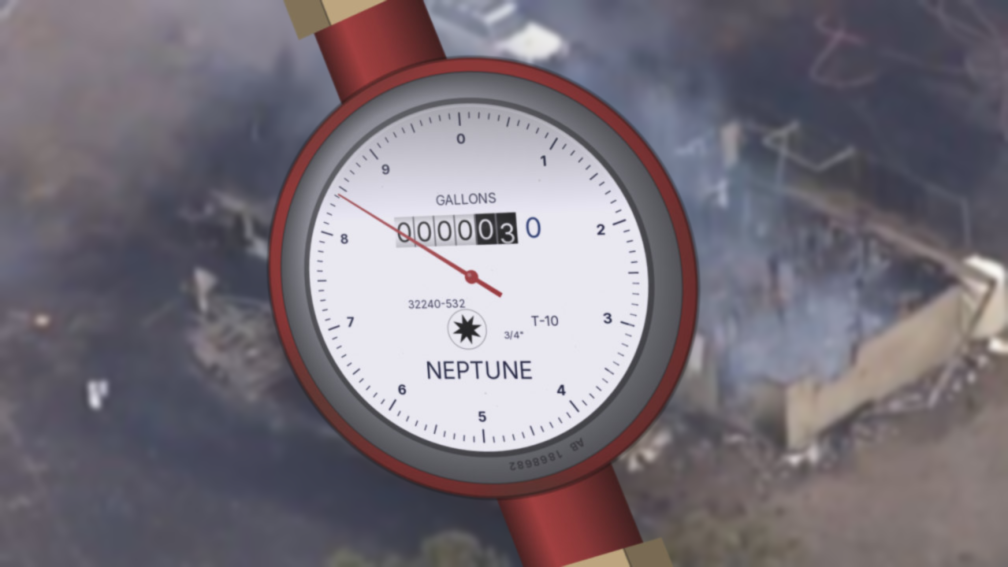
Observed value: 28.4; gal
